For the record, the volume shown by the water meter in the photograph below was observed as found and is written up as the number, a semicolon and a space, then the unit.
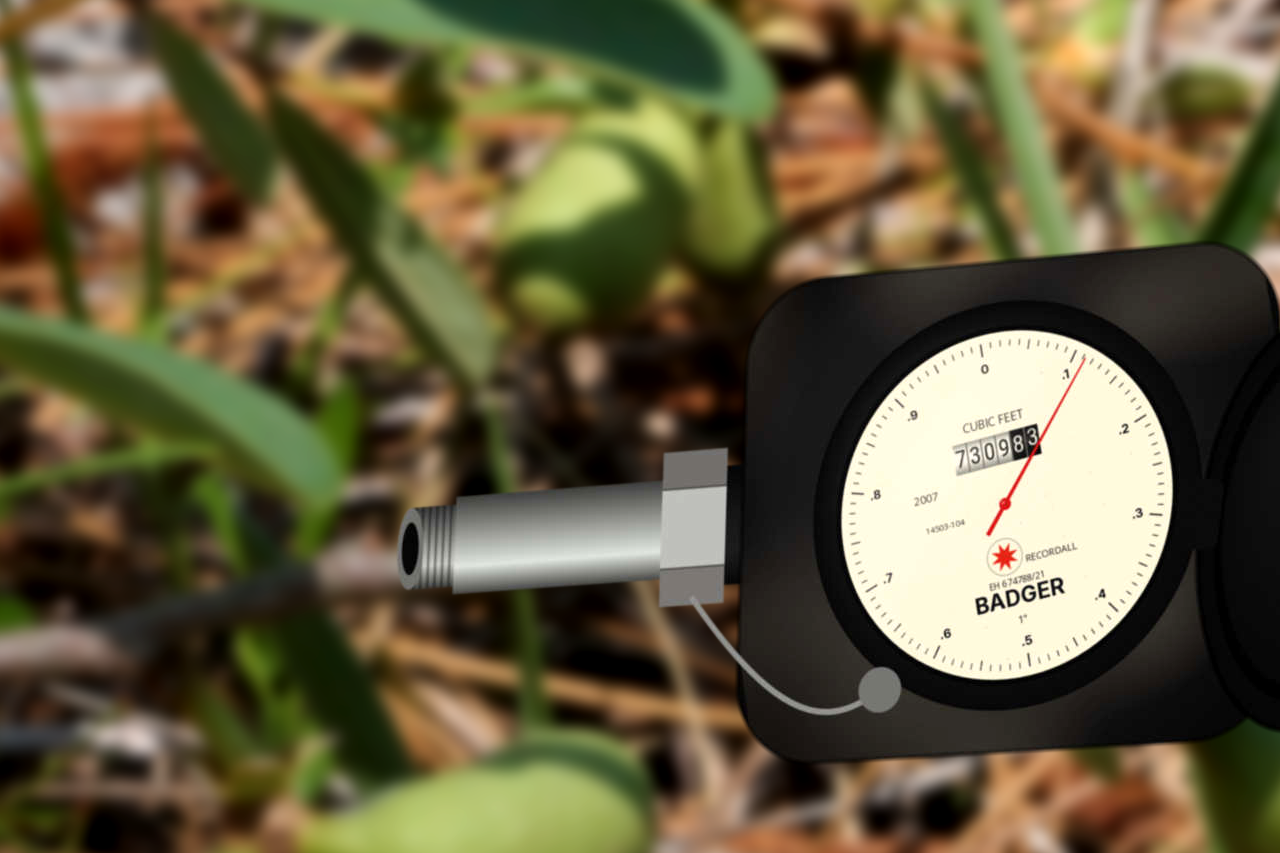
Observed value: 730983.11; ft³
